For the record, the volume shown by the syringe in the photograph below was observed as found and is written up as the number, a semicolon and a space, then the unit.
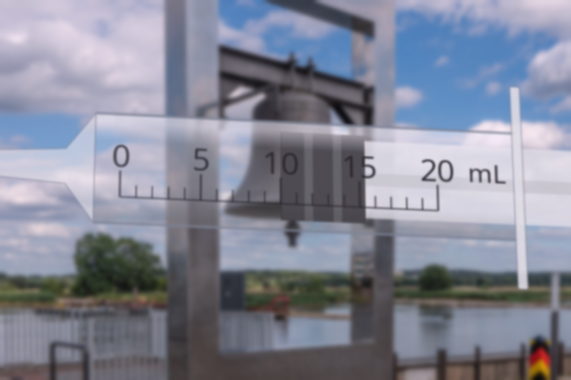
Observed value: 10; mL
